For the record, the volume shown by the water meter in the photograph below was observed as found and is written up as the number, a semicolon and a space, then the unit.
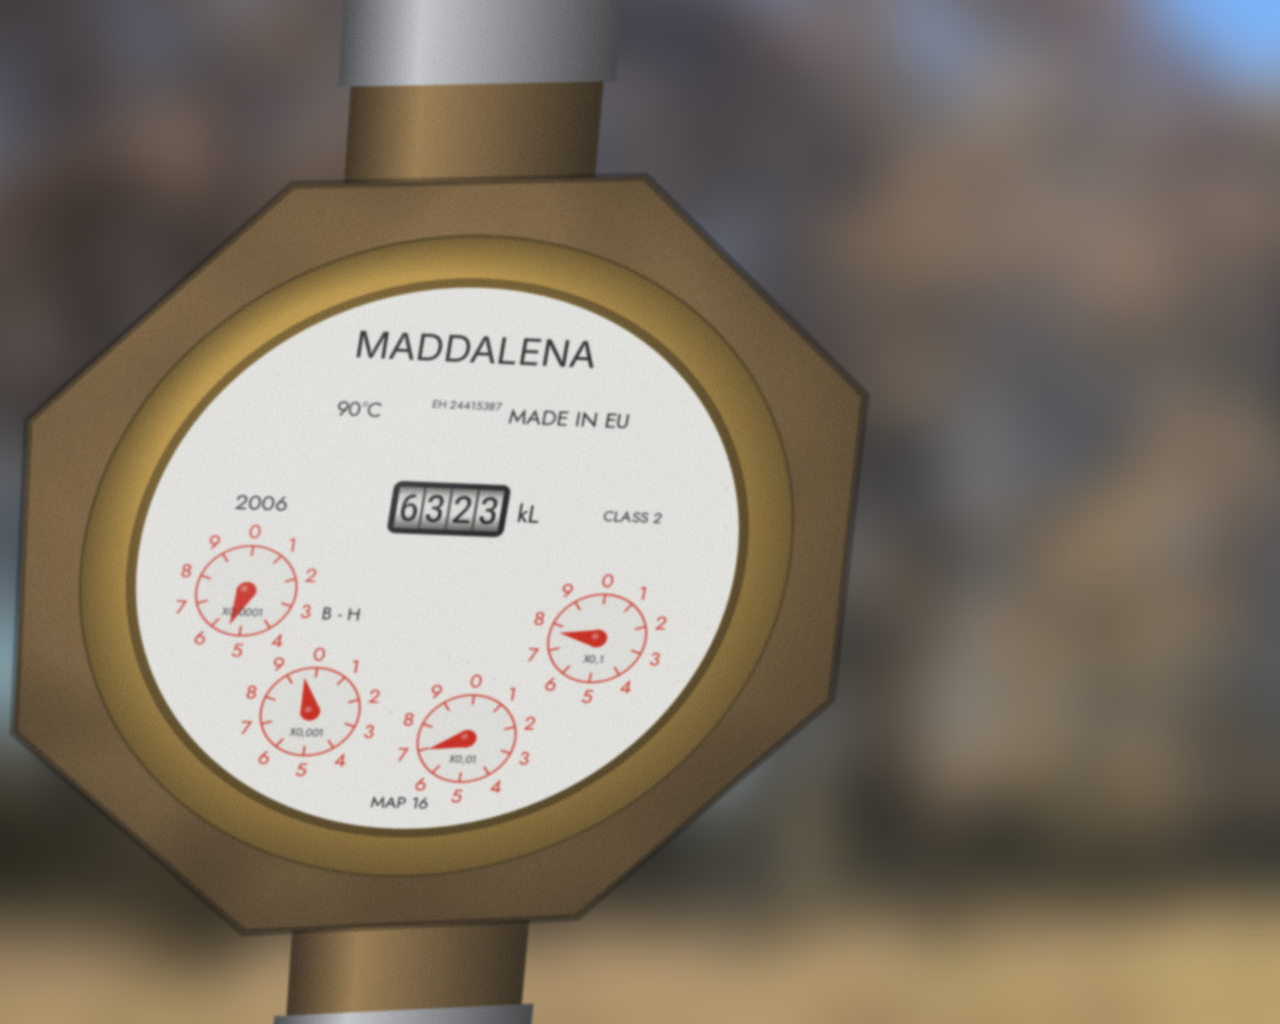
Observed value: 6323.7695; kL
